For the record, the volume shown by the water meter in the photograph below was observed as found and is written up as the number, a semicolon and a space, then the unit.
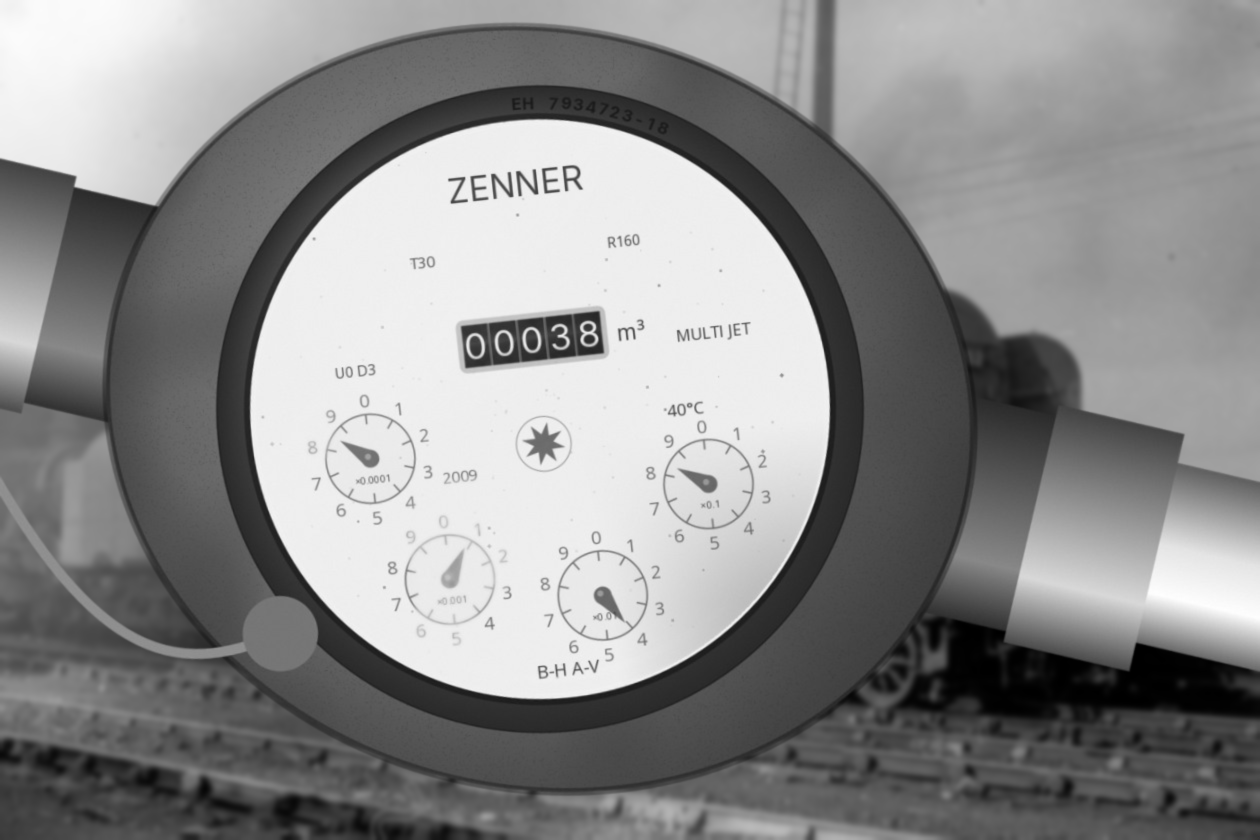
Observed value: 38.8408; m³
